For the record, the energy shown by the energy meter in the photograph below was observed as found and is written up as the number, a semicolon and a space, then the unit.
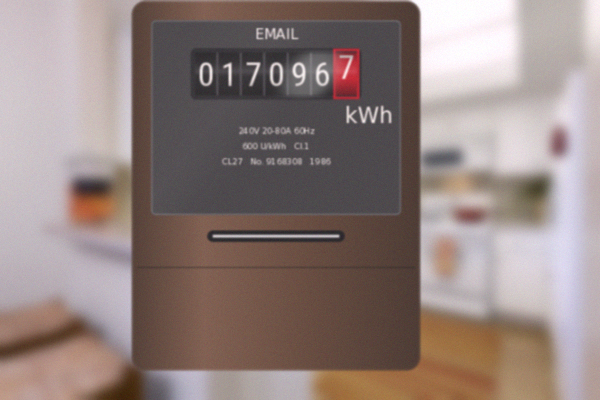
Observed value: 17096.7; kWh
